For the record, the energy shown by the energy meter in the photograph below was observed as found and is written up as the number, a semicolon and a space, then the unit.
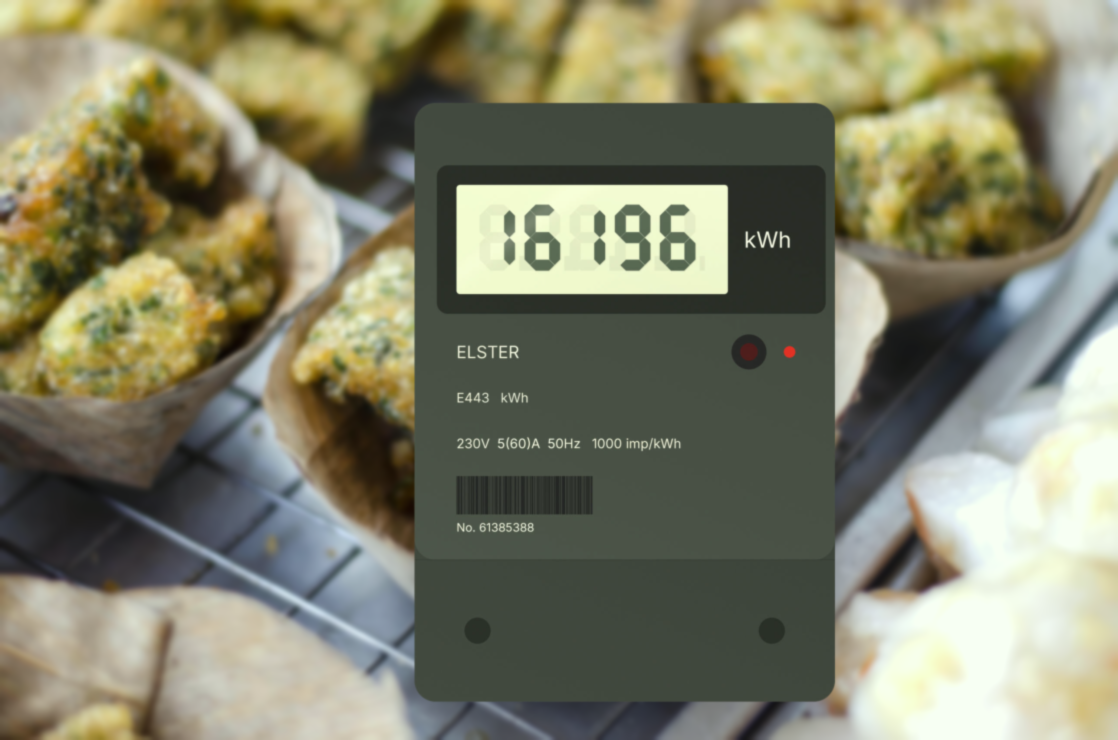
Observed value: 16196; kWh
